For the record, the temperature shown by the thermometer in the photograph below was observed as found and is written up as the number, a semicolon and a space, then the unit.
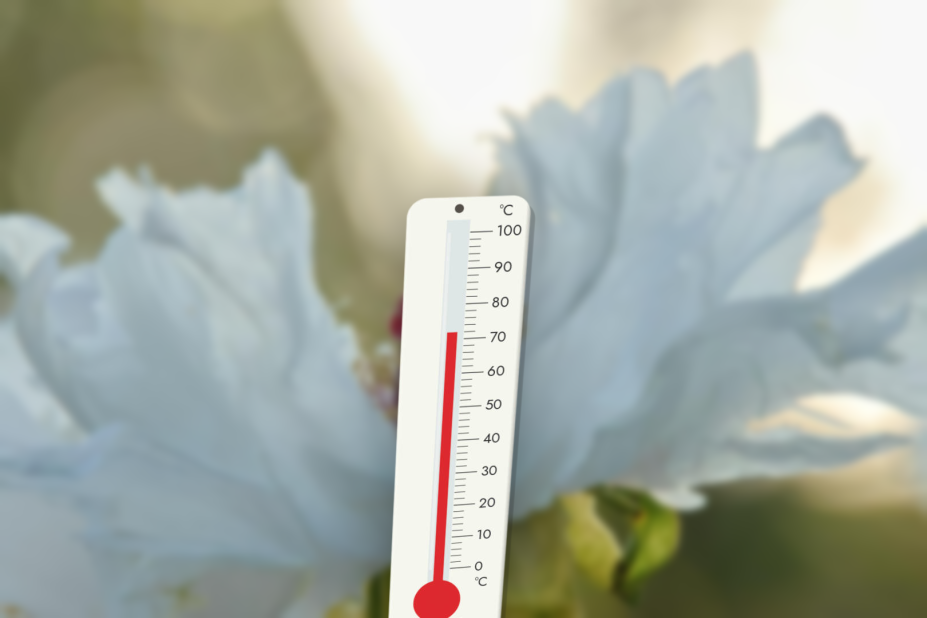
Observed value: 72; °C
